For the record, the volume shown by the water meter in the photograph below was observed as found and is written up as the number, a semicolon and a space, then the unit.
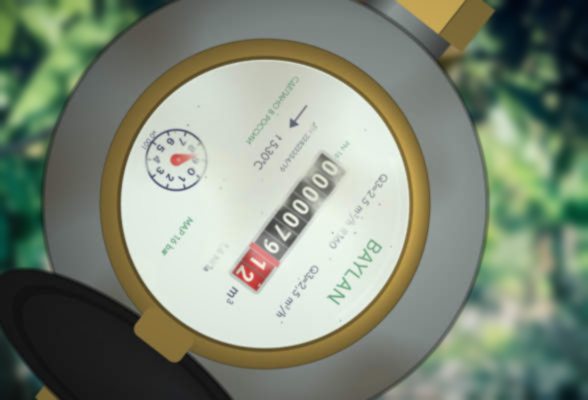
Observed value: 79.118; m³
